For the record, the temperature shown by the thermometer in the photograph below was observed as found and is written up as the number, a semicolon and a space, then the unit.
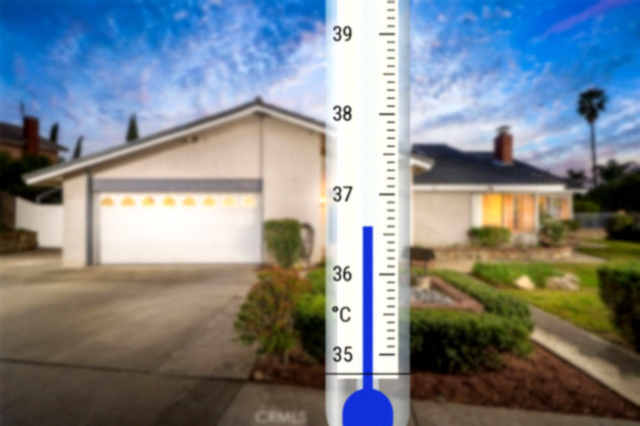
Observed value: 36.6; °C
